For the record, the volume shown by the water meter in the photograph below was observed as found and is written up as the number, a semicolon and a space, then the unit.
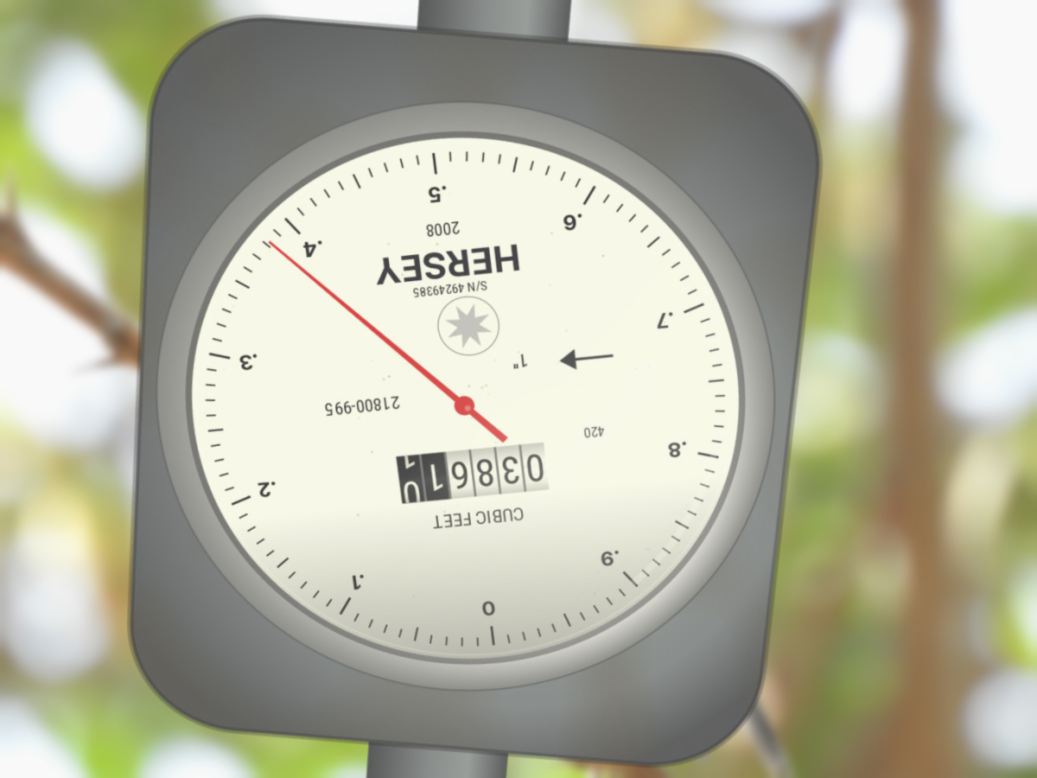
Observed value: 38610.38; ft³
